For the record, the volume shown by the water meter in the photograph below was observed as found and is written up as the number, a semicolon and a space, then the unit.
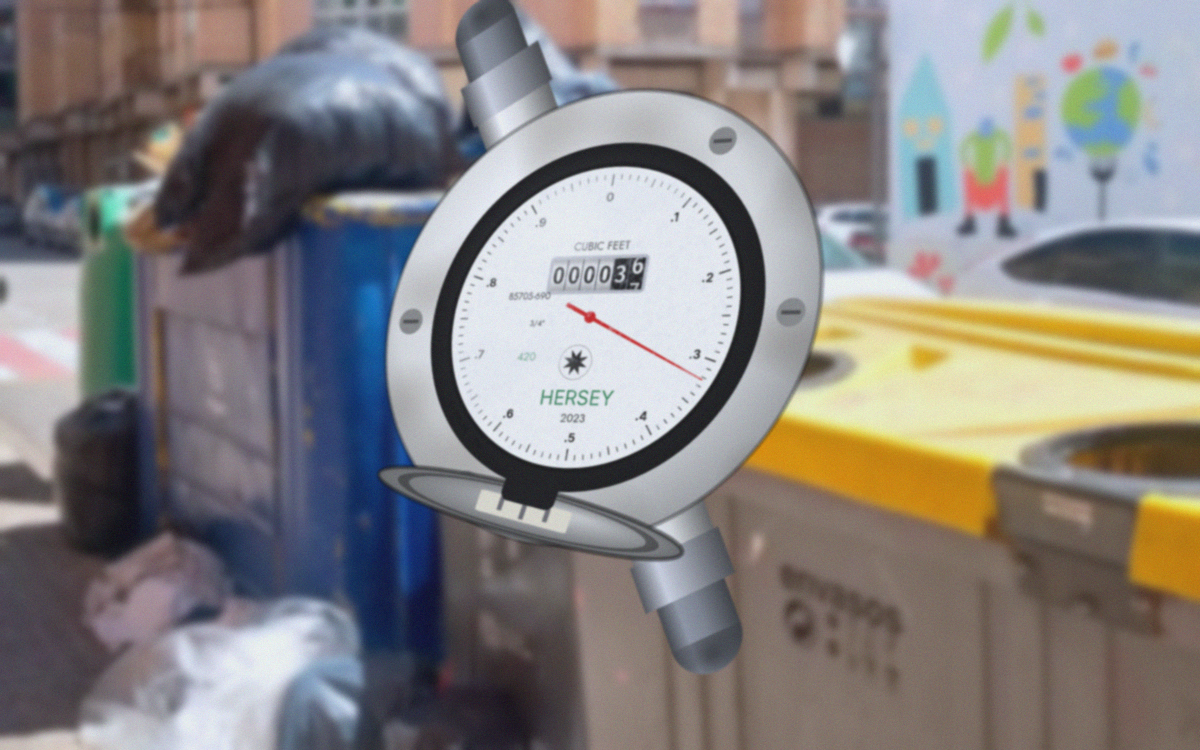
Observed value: 36.32; ft³
